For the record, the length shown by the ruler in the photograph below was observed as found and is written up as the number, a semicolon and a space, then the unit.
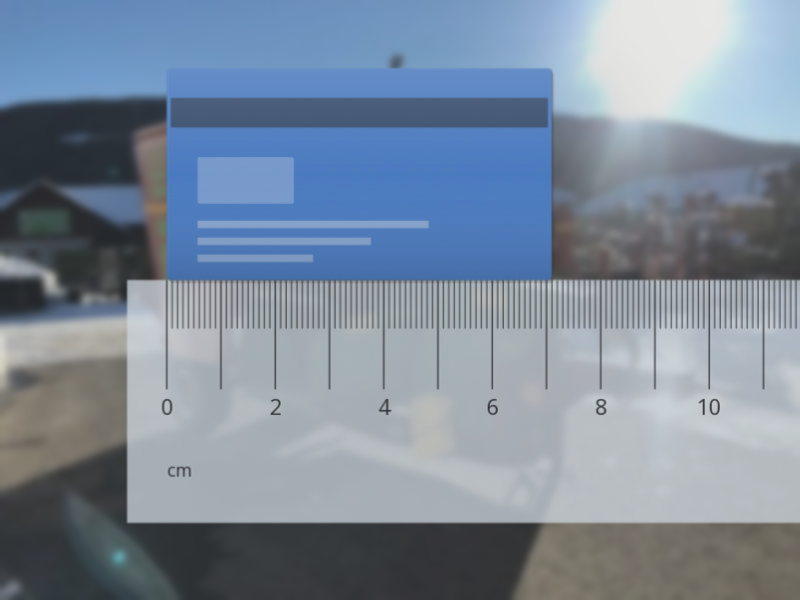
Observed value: 7.1; cm
